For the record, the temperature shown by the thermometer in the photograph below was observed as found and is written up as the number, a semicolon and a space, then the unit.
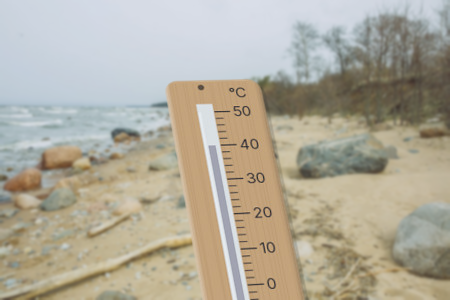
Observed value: 40; °C
